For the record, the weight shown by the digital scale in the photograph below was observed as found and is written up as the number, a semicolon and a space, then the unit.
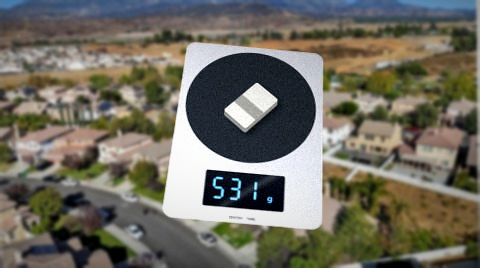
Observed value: 531; g
